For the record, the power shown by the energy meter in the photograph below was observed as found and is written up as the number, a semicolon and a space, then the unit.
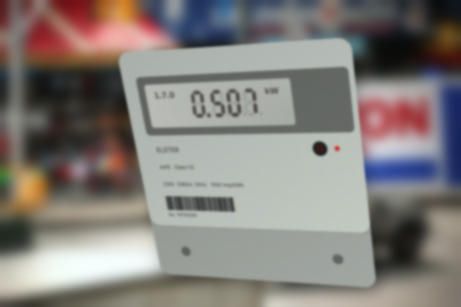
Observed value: 0.507; kW
